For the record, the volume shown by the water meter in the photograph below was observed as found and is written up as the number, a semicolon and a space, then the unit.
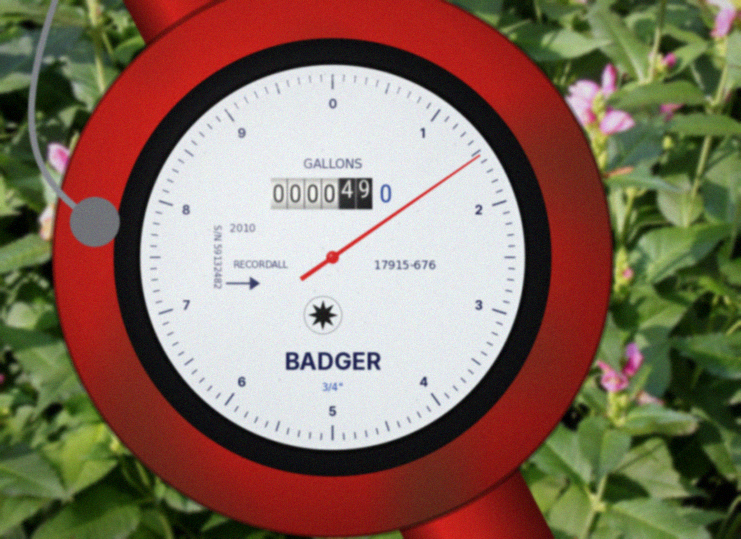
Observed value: 491.5; gal
